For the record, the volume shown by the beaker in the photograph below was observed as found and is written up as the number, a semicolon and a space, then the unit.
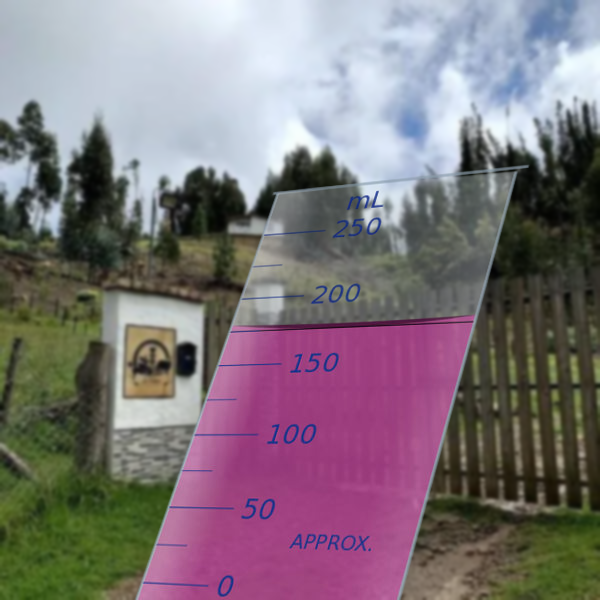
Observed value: 175; mL
